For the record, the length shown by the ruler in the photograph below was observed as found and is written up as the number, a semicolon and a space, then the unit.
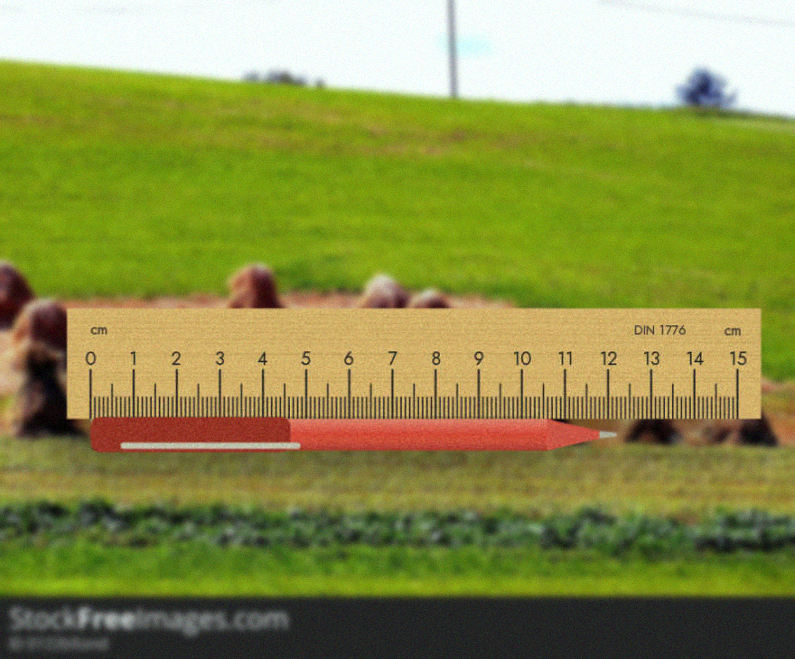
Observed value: 12.2; cm
